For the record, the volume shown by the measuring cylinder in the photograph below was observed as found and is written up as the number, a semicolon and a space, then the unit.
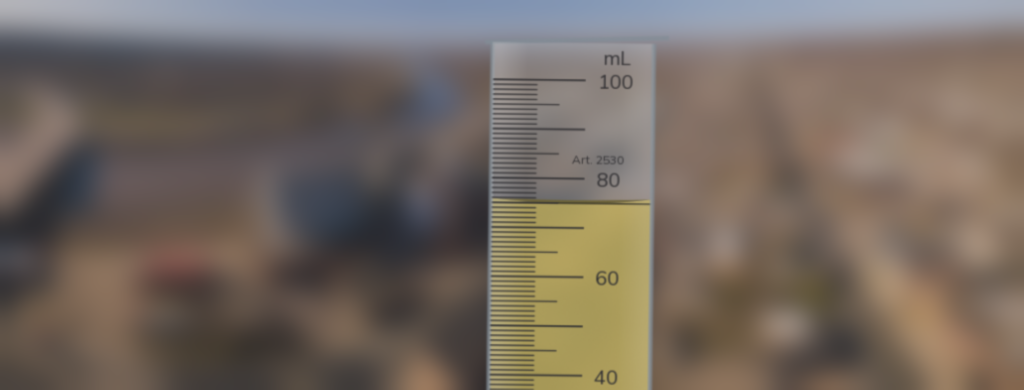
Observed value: 75; mL
